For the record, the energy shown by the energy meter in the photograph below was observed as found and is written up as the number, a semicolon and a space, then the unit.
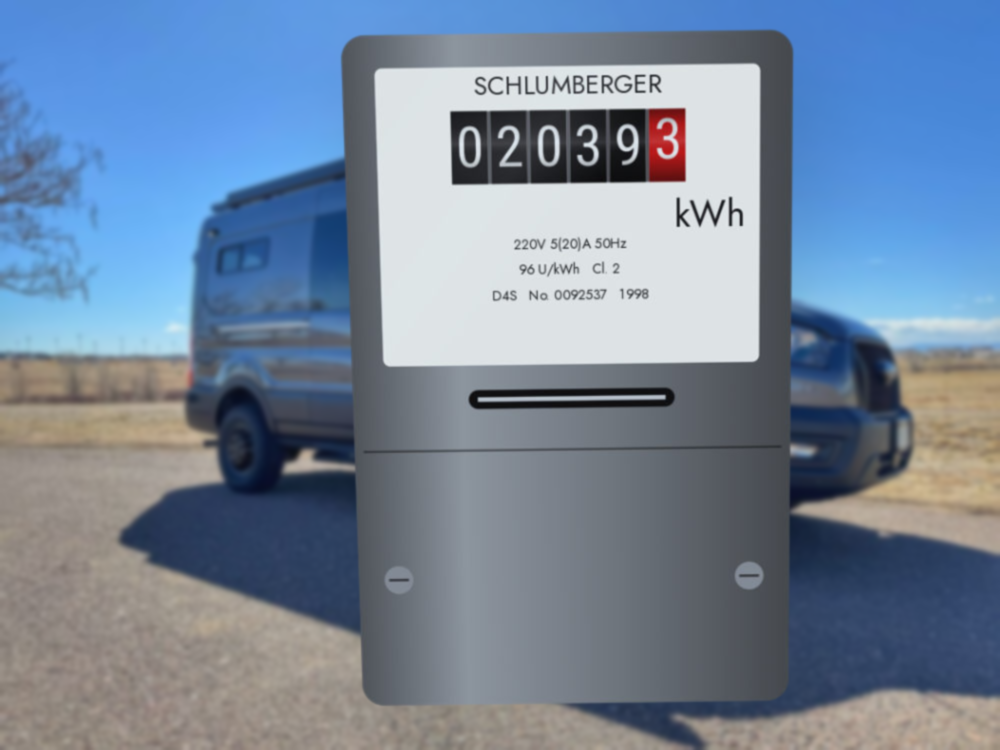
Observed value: 2039.3; kWh
